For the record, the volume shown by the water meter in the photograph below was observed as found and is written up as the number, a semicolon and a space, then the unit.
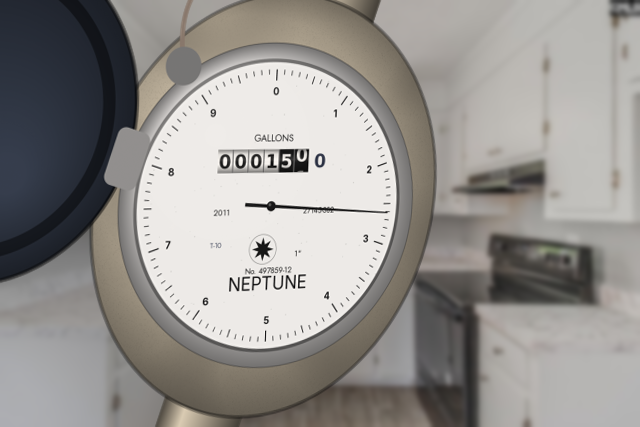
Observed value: 1502.6; gal
